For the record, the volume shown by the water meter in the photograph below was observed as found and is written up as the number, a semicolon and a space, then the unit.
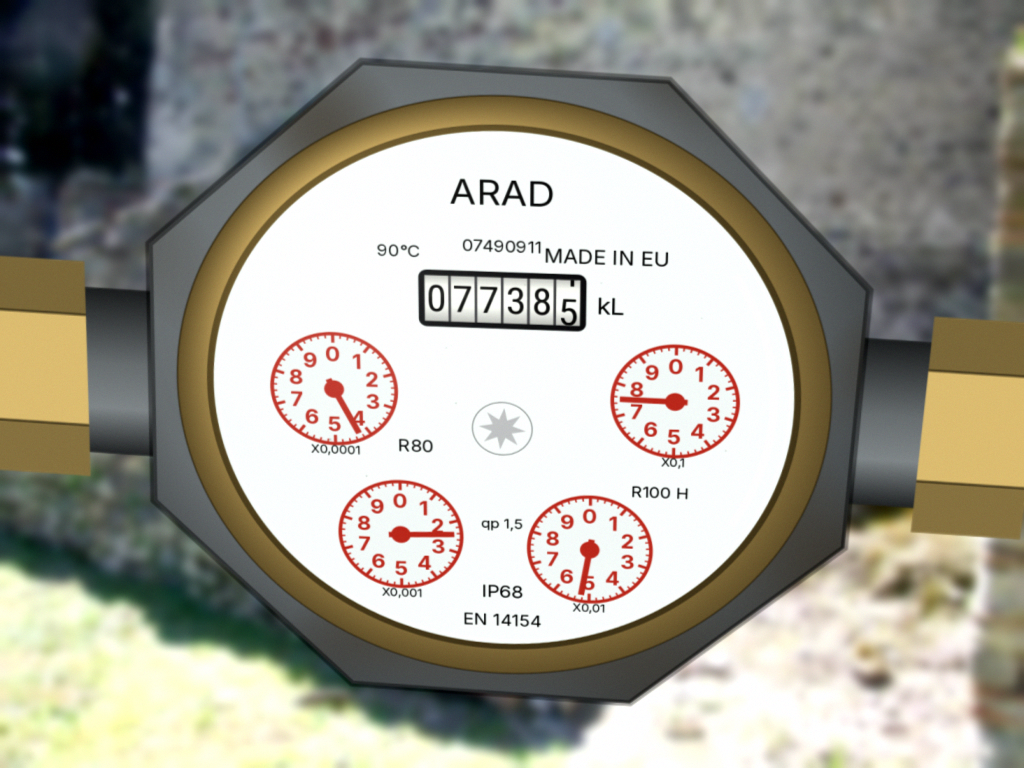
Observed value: 77384.7524; kL
